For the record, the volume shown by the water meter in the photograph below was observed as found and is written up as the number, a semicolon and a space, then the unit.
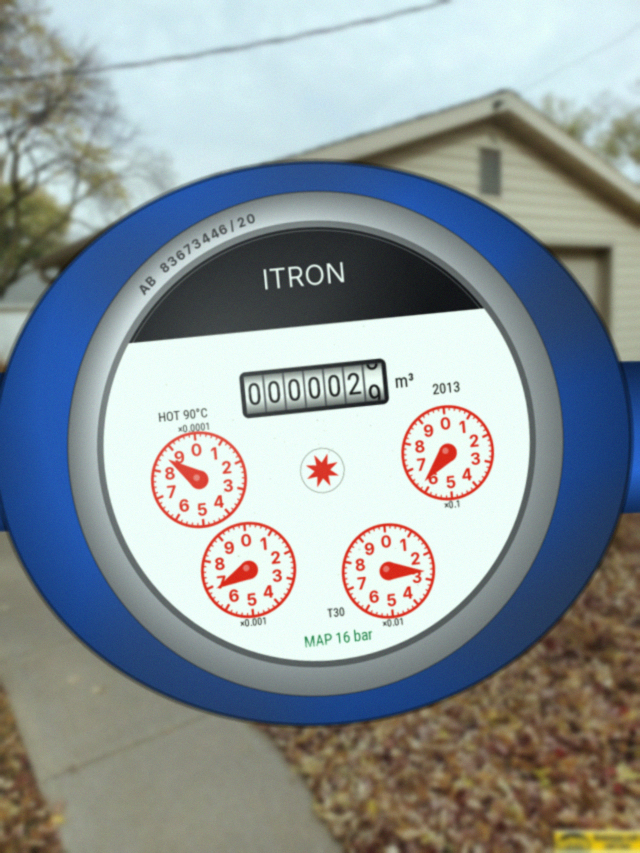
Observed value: 28.6268; m³
